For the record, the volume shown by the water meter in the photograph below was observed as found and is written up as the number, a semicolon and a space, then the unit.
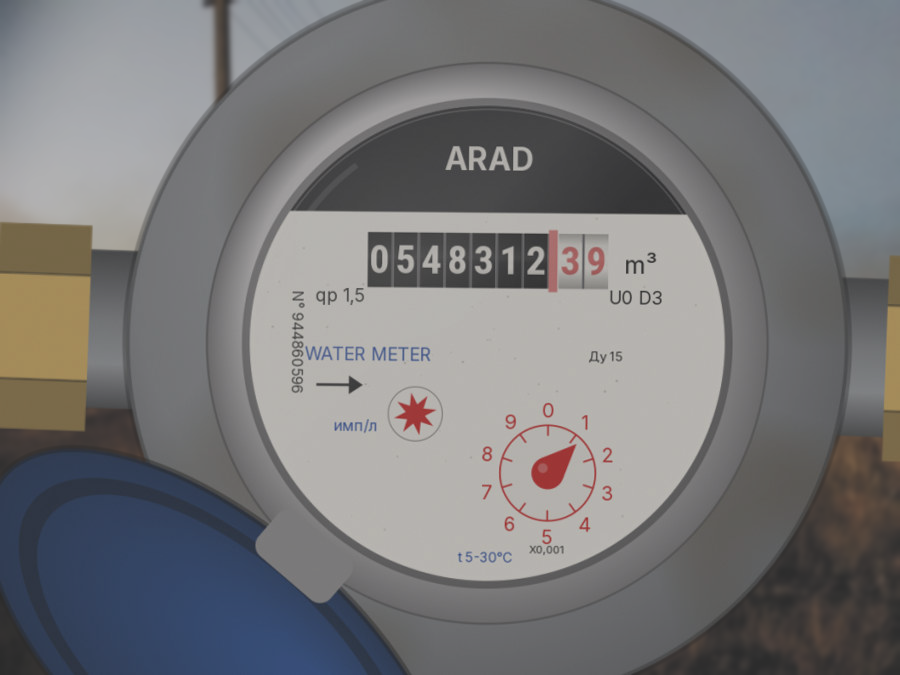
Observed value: 548312.391; m³
